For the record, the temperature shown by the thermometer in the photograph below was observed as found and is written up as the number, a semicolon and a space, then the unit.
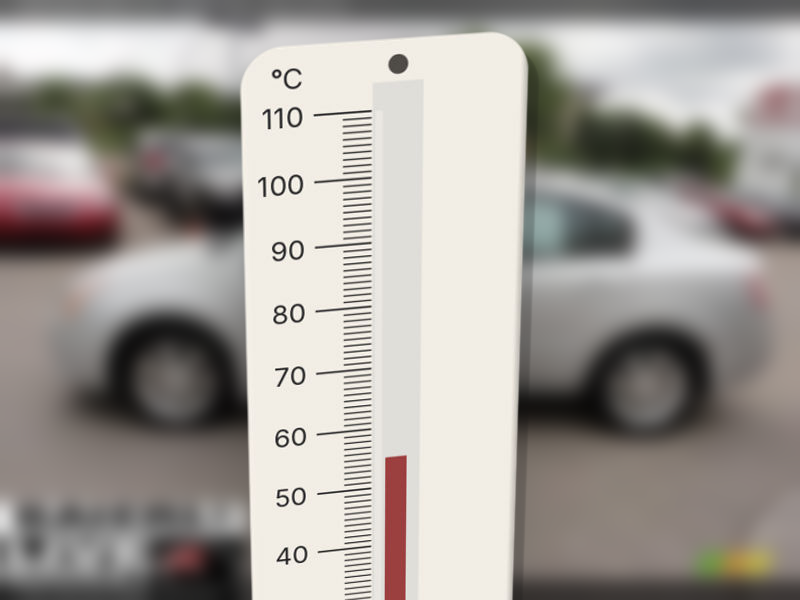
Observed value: 55; °C
